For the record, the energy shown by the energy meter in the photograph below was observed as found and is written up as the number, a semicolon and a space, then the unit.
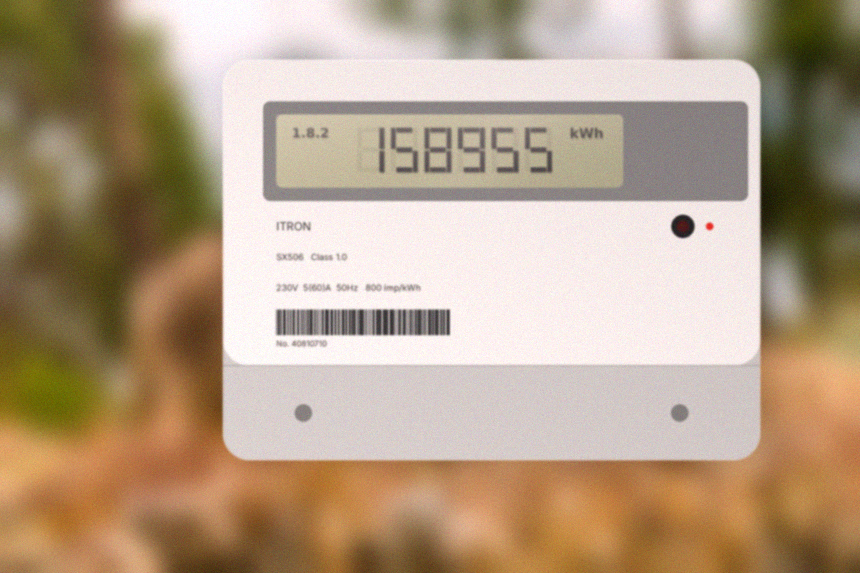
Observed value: 158955; kWh
